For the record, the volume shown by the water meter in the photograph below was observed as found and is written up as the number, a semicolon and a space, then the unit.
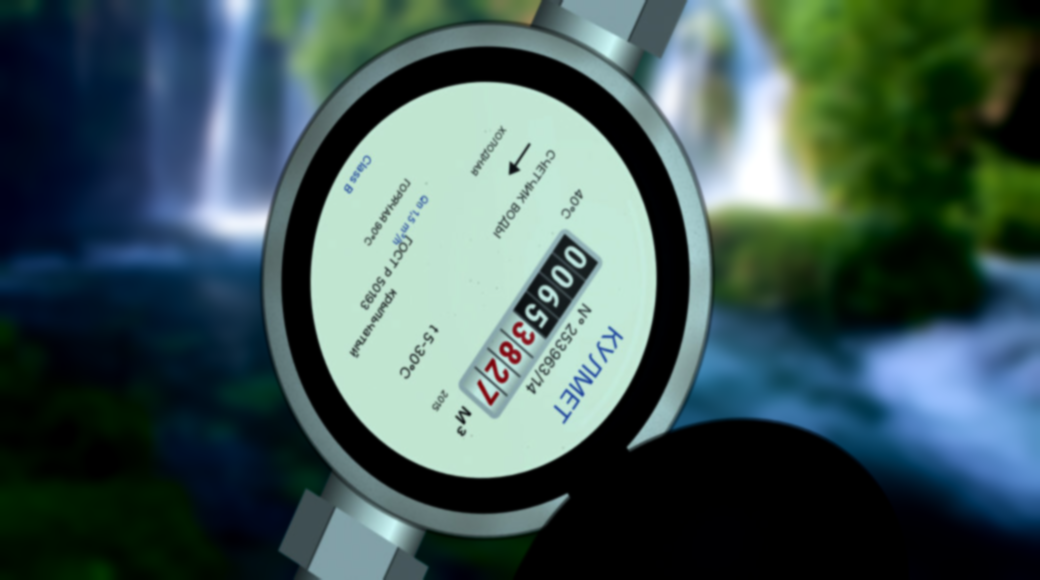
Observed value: 65.3827; m³
